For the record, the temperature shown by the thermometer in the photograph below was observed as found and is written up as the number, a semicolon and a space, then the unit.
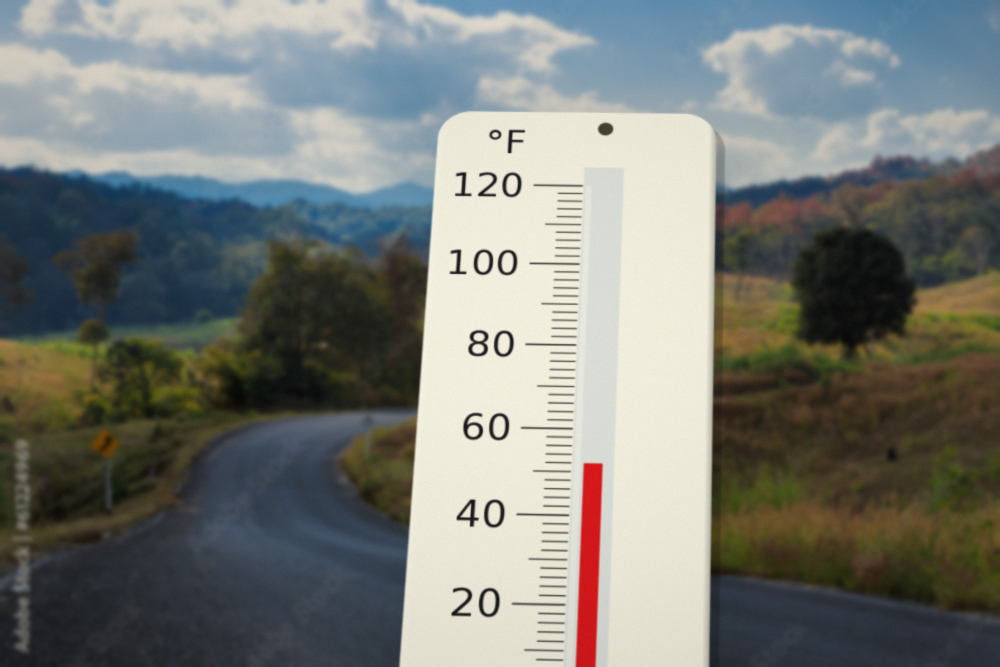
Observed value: 52; °F
